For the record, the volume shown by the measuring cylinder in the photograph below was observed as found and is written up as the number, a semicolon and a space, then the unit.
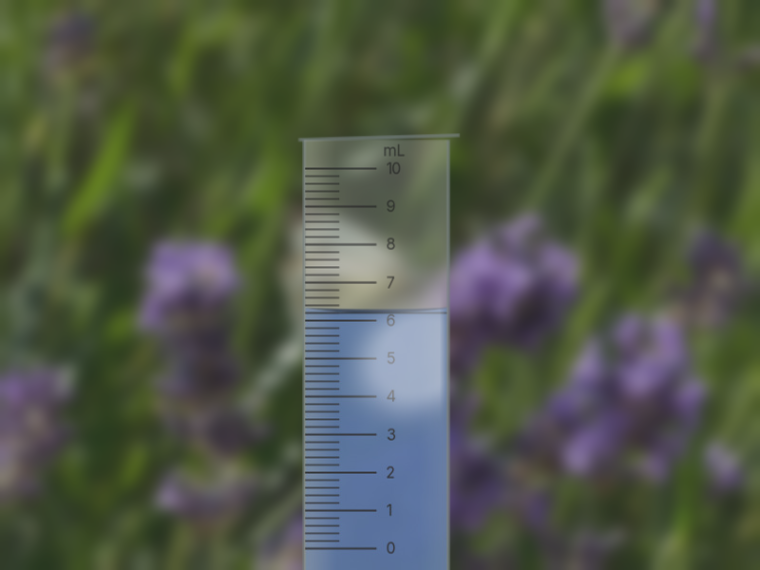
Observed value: 6.2; mL
